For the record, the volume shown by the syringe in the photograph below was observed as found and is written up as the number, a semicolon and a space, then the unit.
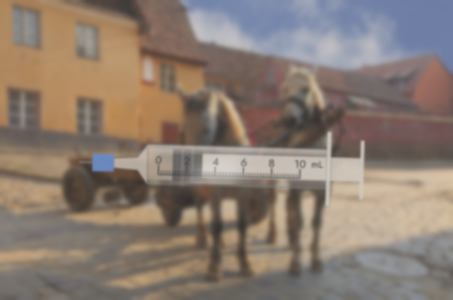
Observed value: 1; mL
